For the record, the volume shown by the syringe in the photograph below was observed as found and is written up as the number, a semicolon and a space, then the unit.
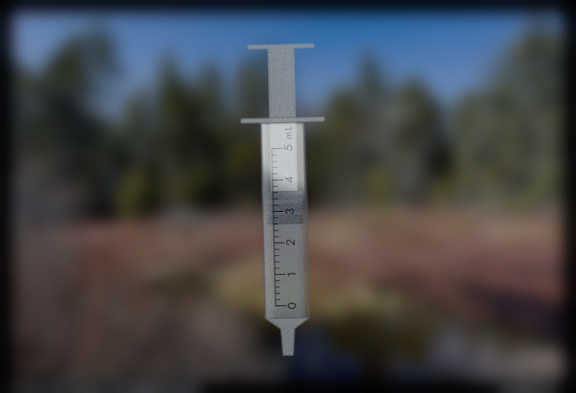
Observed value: 2.6; mL
